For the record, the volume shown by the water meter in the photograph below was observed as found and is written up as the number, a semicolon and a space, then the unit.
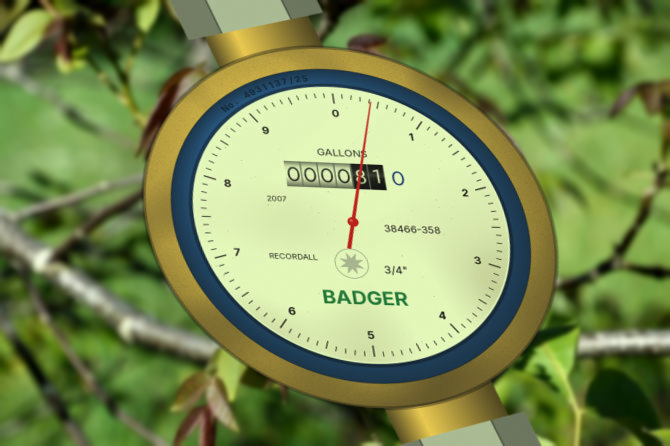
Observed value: 810.4; gal
